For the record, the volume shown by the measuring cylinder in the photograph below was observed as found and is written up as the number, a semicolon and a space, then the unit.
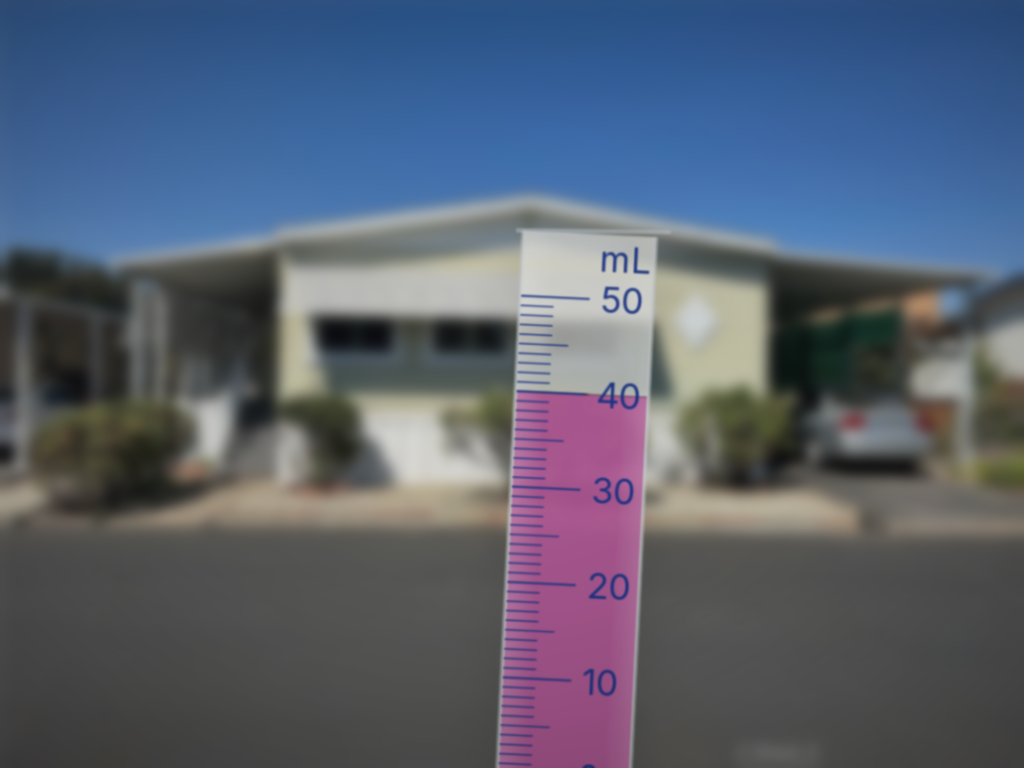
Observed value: 40; mL
